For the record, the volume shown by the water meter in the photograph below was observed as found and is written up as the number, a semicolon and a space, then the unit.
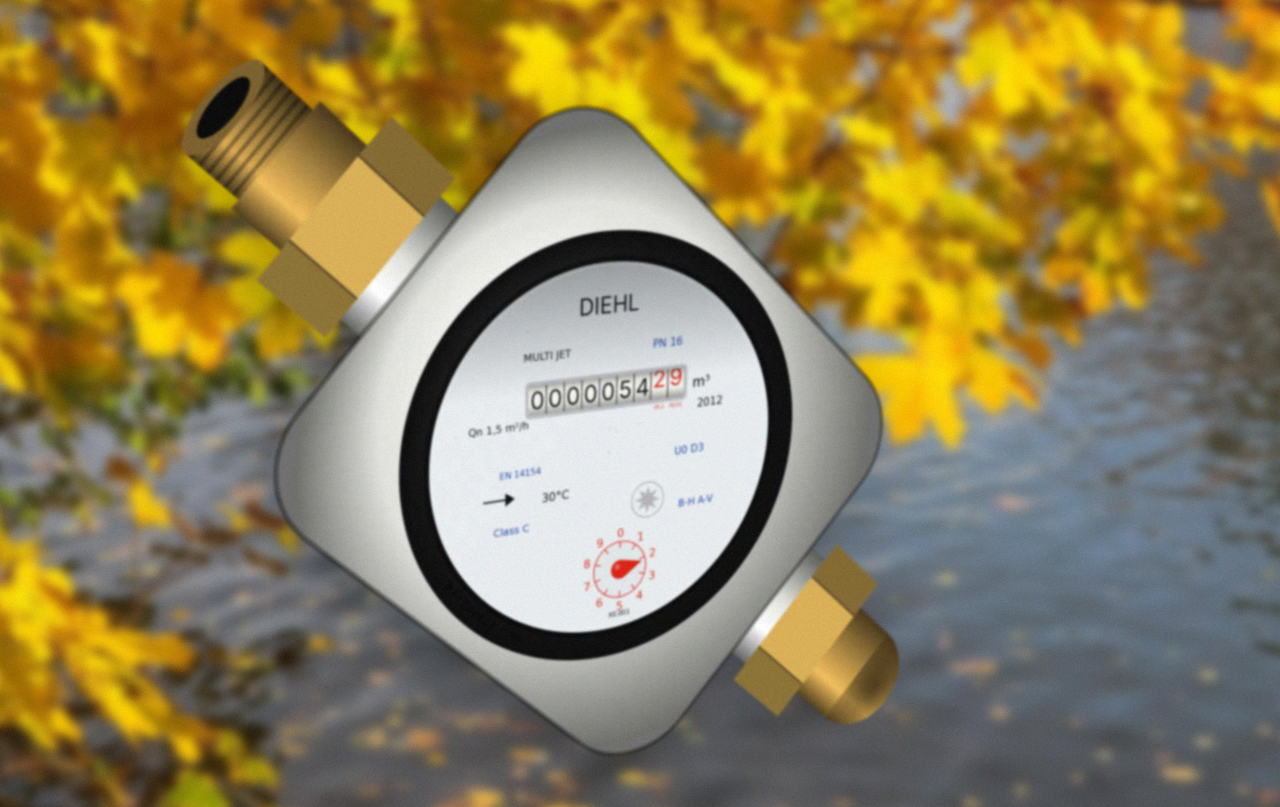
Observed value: 54.292; m³
